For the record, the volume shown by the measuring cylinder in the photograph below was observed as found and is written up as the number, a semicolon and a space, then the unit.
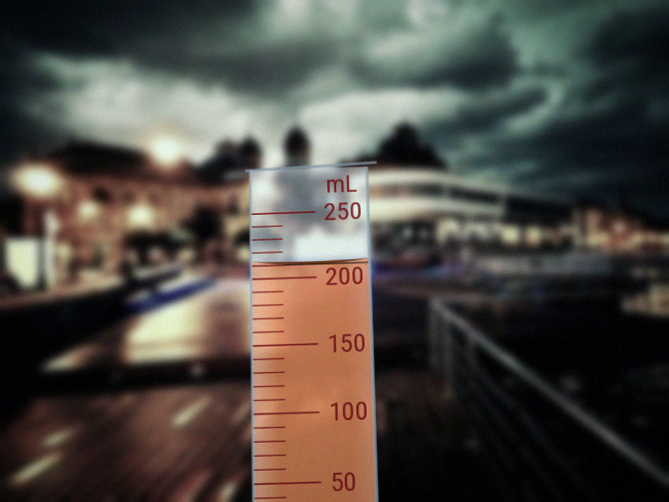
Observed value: 210; mL
